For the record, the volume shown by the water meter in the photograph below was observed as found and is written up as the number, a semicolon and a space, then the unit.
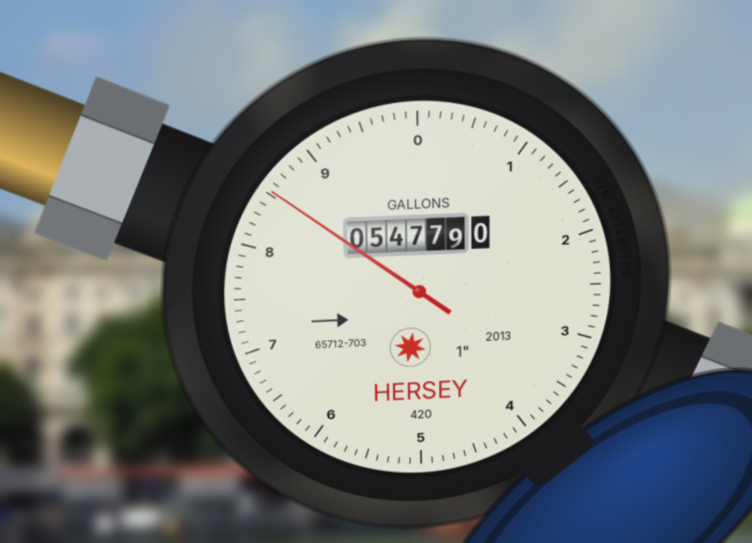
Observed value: 547788.5; gal
